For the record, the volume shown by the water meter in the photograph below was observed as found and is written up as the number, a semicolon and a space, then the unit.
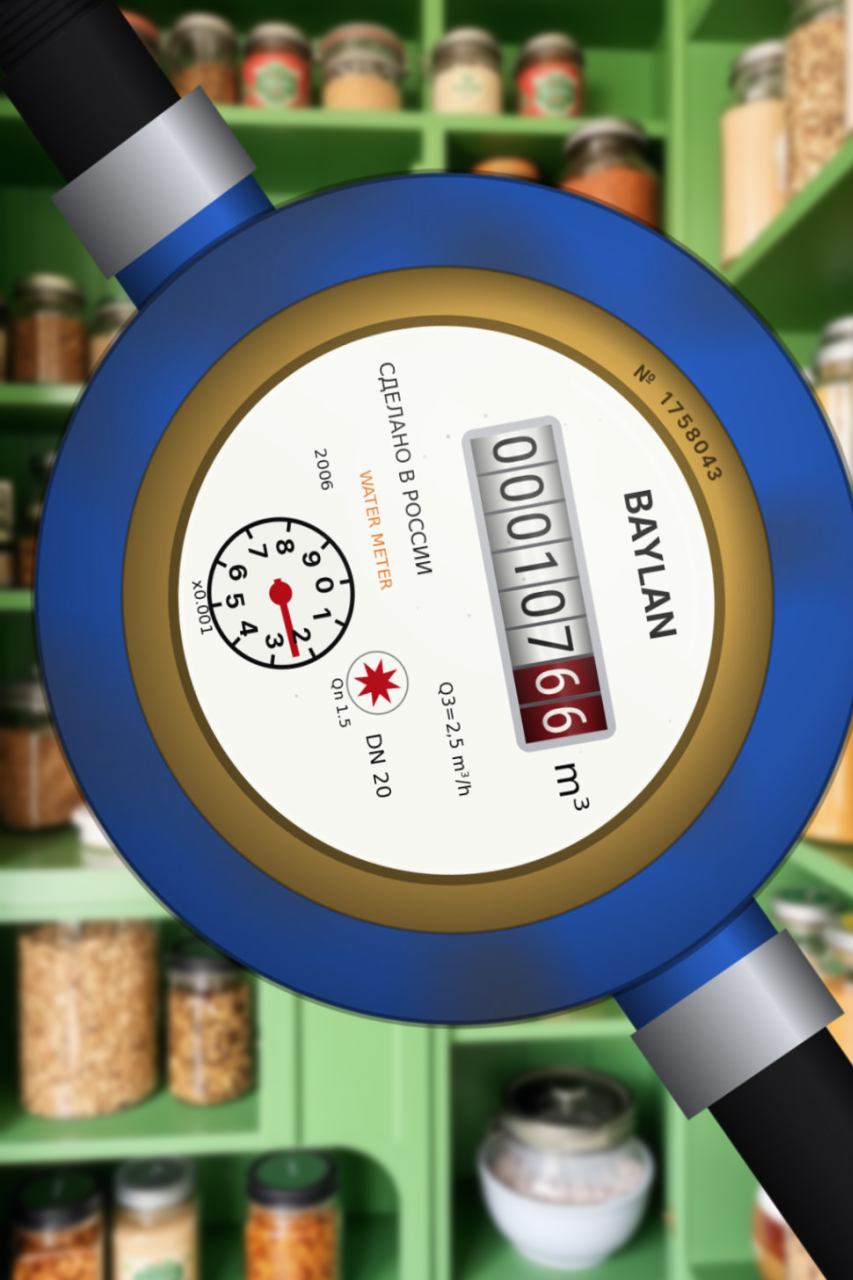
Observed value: 107.662; m³
